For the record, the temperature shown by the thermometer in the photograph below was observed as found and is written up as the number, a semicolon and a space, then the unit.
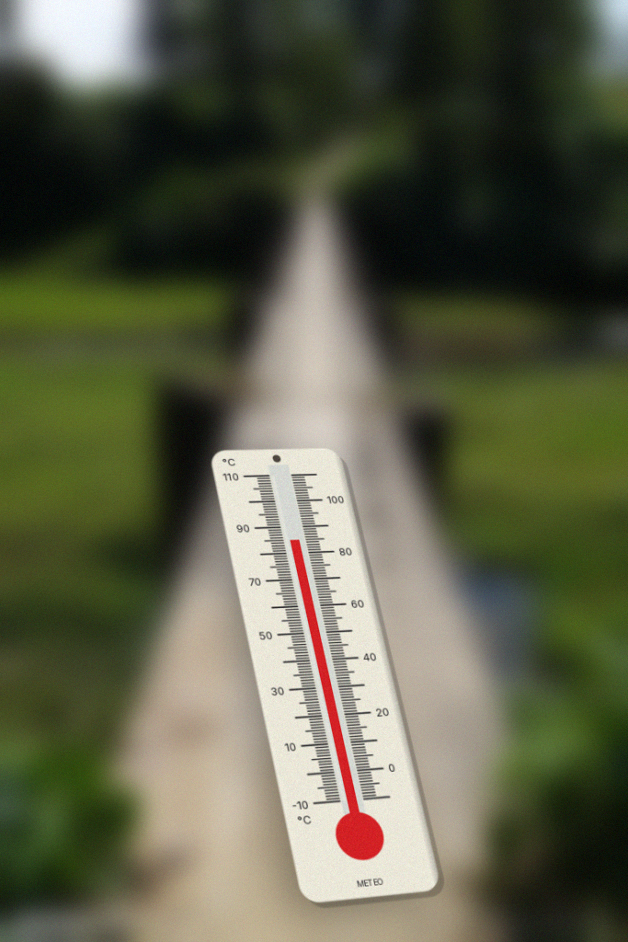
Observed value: 85; °C
